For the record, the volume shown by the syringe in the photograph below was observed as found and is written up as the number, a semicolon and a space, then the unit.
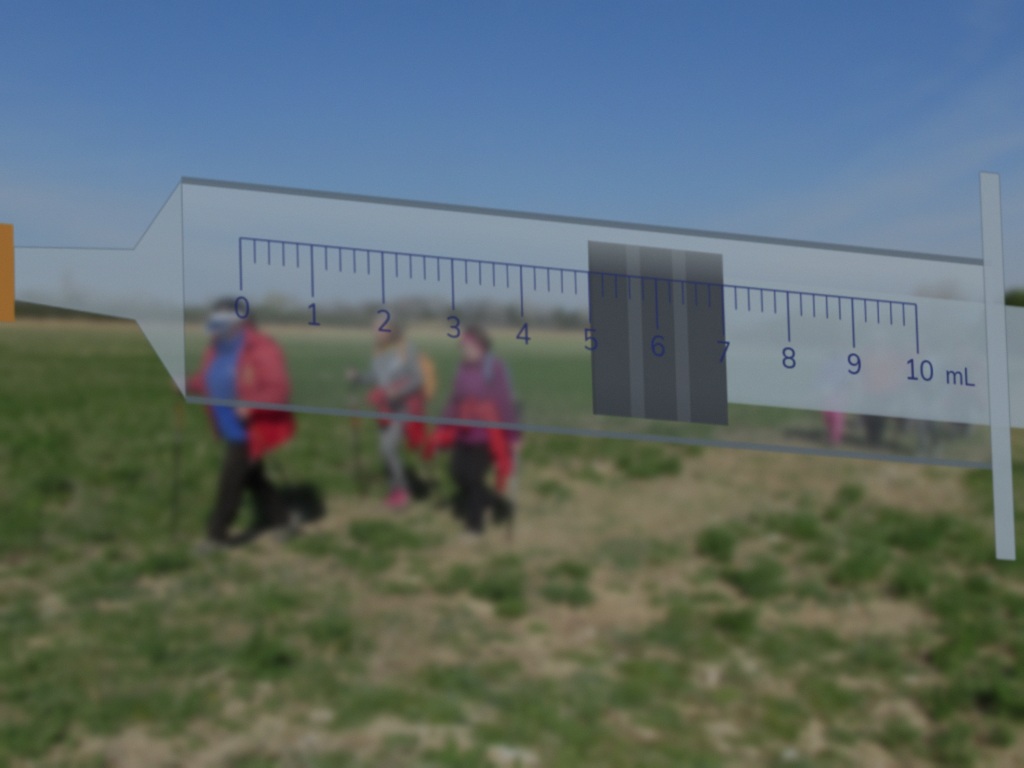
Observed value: 5; mL
